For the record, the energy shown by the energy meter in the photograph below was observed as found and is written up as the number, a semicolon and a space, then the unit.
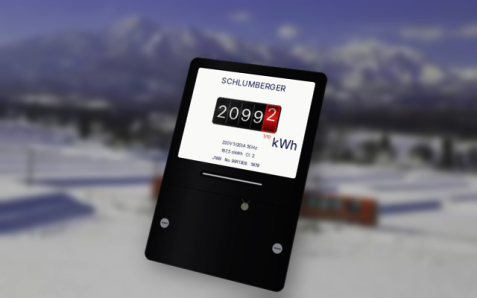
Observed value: 2099.2; kWh
